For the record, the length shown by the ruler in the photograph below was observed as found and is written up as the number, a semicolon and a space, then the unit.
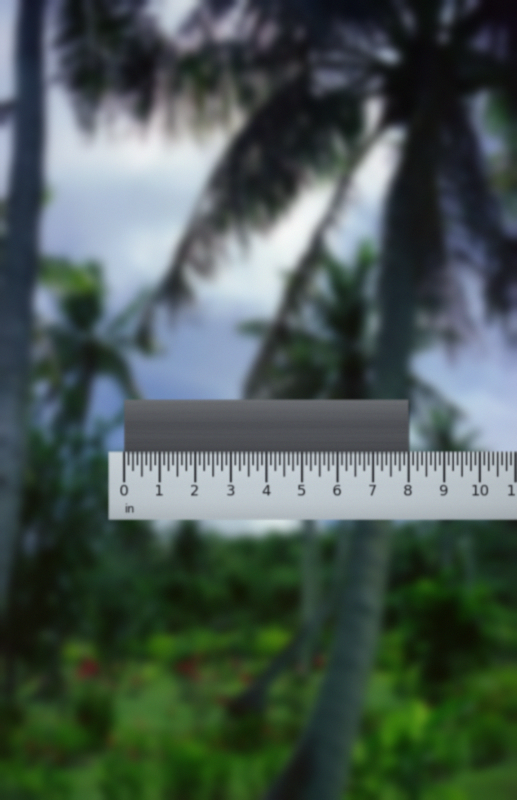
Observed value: 8; in
